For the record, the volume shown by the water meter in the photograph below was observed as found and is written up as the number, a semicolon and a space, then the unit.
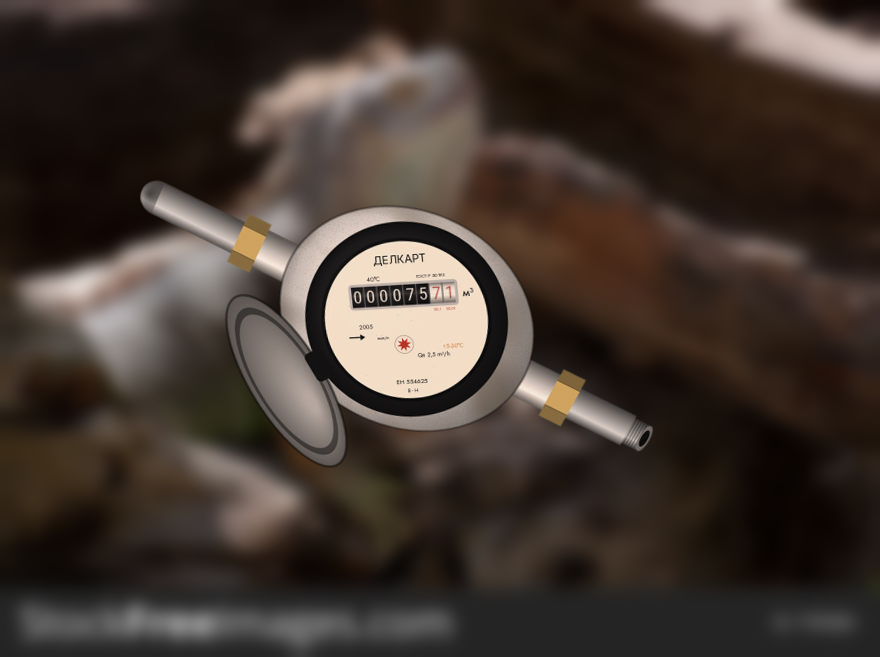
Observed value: 75.71; m³
